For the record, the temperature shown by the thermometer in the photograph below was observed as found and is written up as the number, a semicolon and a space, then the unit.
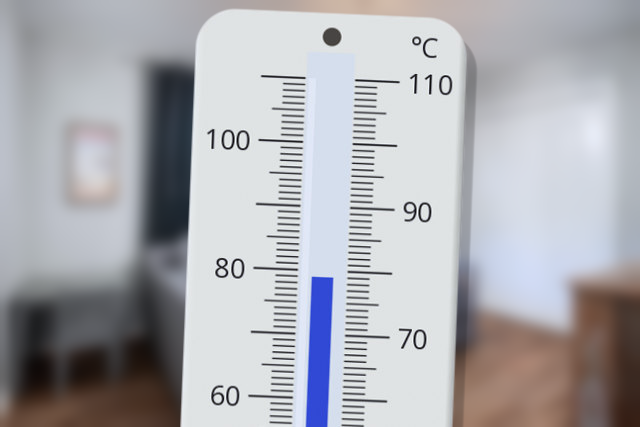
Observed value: 79; °C
